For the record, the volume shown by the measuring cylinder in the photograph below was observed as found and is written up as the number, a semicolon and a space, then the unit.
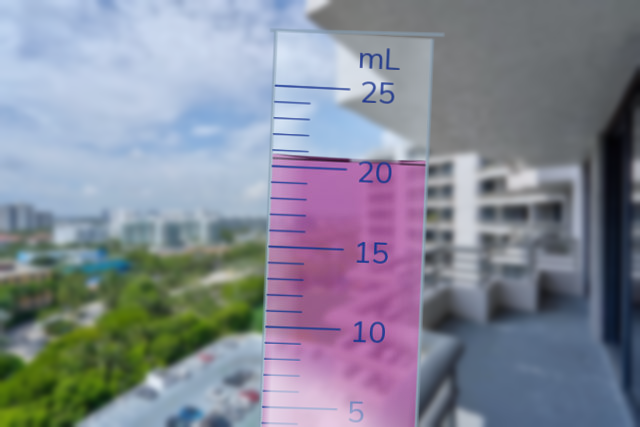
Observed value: 20.5; mL
